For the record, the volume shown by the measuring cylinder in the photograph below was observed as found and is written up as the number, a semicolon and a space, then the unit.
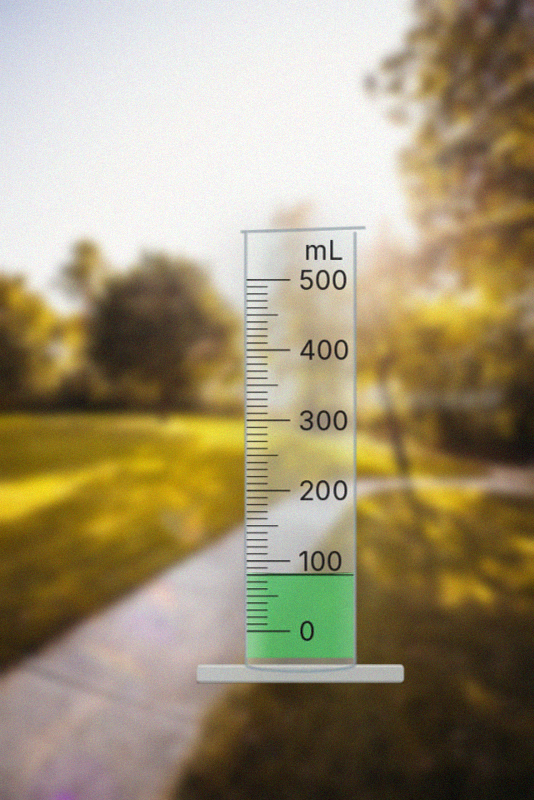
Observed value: 80; mL
